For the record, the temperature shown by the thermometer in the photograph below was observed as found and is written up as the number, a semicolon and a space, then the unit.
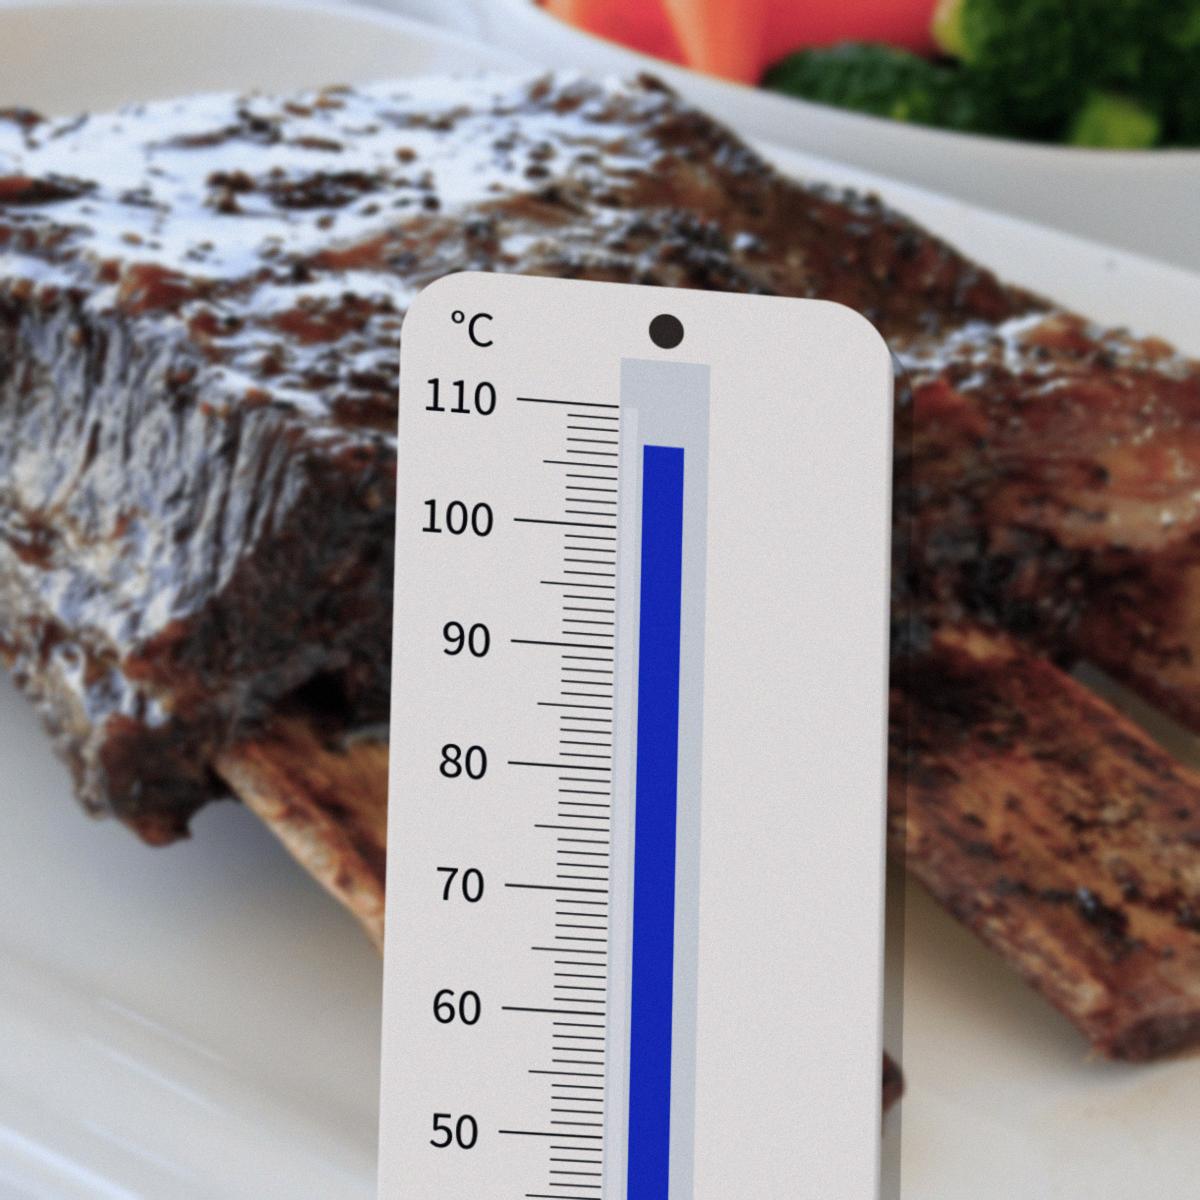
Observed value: 107; °C
